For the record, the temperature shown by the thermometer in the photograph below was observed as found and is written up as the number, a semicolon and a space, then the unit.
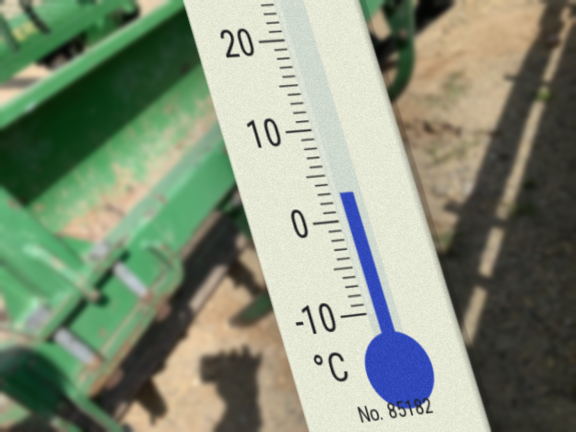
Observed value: 3; °C
